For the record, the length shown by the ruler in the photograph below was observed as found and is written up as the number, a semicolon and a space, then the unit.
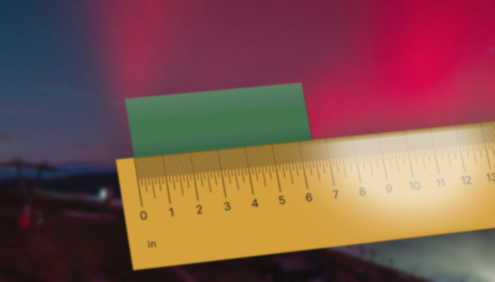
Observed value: 6.5; in
